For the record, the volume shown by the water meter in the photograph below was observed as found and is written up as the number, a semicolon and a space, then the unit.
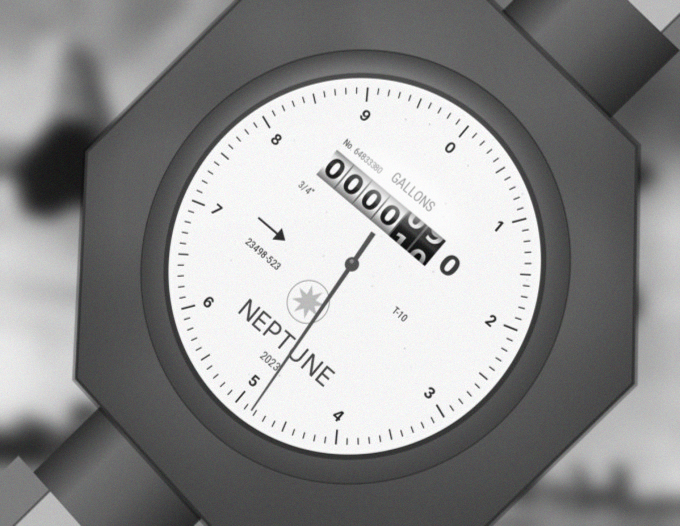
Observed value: 94.8; gal
